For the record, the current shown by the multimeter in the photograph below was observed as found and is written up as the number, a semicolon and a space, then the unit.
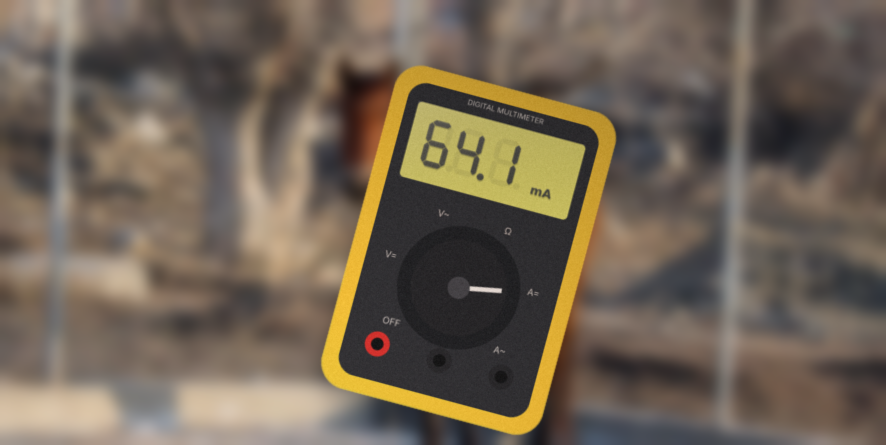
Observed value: 64.1; mA
